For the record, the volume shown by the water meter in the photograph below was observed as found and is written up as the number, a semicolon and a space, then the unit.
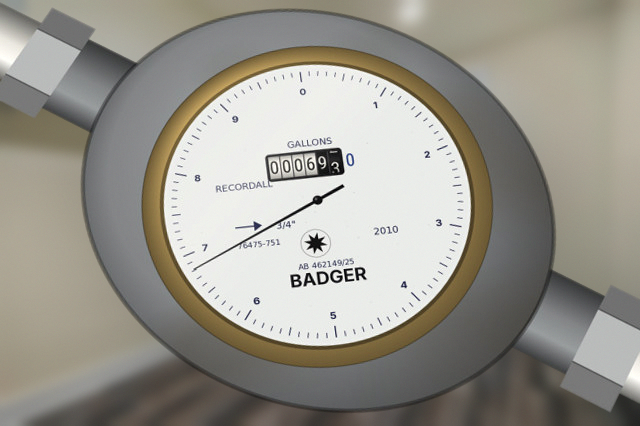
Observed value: 6926.8; gal
